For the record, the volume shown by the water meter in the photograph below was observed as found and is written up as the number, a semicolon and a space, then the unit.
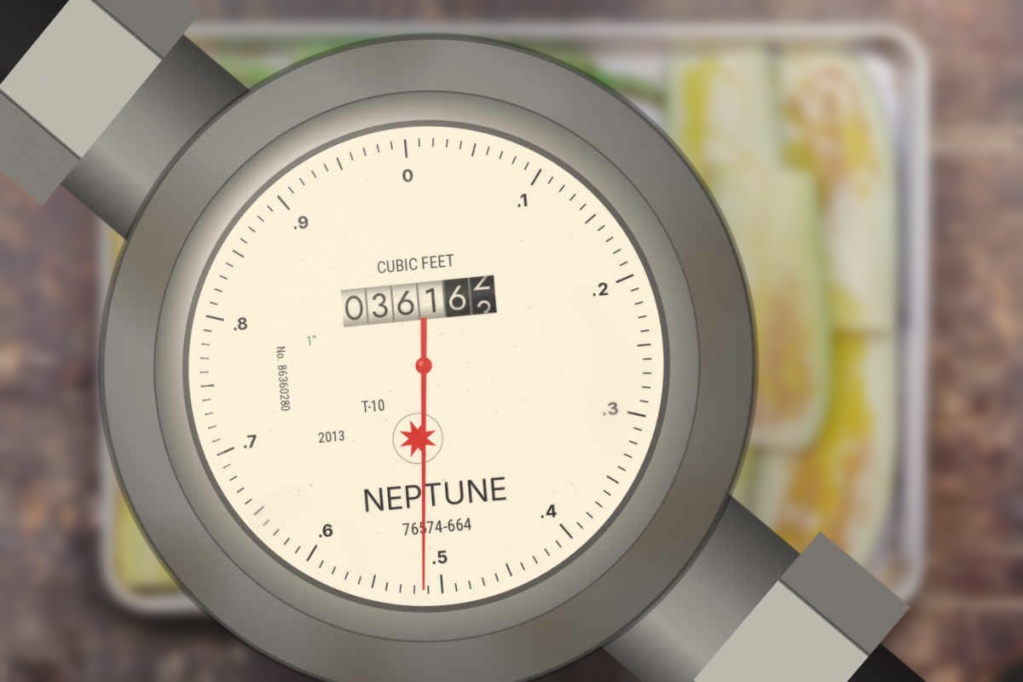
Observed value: 36162.51; ft³
